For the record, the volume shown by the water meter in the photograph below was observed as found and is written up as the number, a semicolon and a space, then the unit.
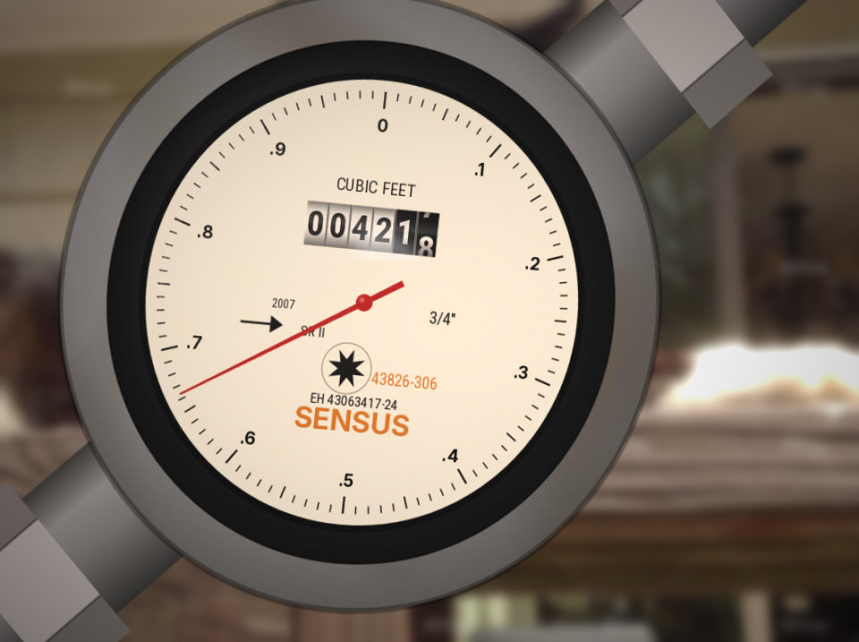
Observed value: 4217.66; ft³
